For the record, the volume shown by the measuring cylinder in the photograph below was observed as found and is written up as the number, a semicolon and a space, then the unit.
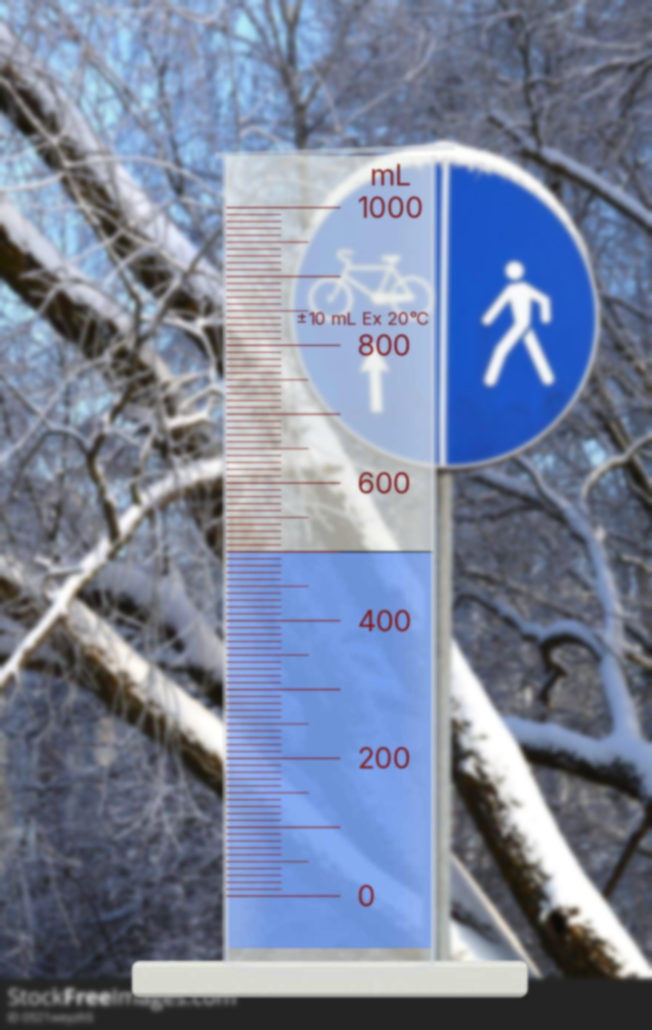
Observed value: 500; mL
